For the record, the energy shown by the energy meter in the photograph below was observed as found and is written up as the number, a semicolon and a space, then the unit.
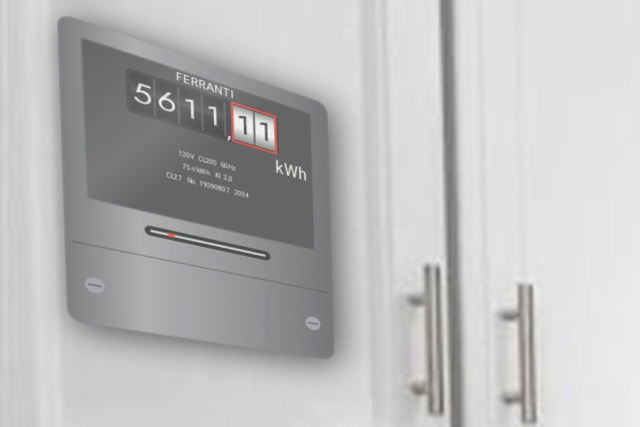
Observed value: 5611.11; kWh
